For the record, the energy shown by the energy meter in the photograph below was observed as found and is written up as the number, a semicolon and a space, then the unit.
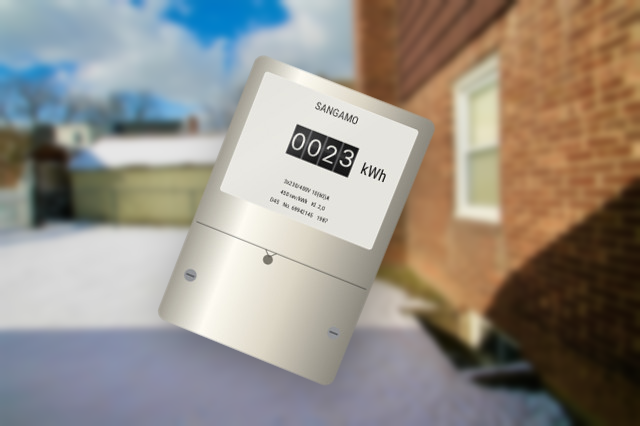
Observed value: 23; kWh
